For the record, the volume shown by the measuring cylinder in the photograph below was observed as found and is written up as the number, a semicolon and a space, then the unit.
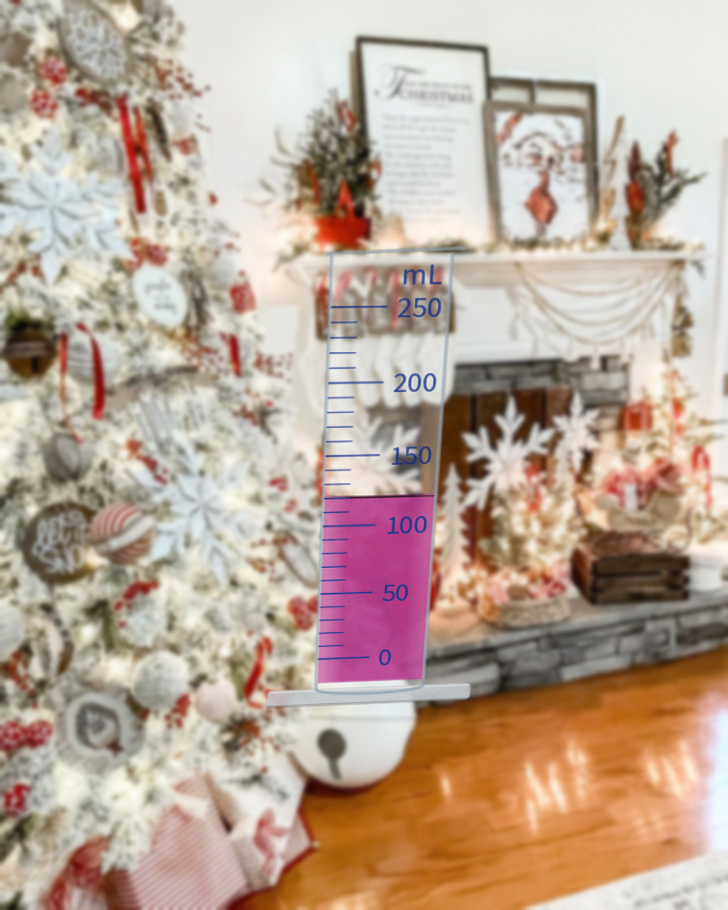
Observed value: 120; mL
